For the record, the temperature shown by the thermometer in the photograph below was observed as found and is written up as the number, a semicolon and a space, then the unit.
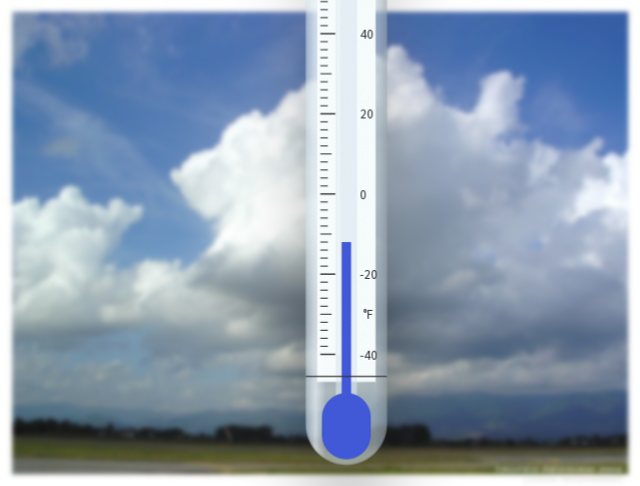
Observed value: -12; °F
